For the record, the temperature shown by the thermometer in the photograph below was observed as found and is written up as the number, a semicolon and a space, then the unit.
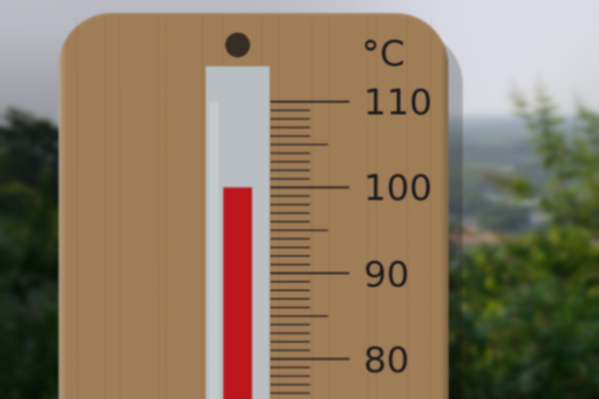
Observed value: 100; °C
